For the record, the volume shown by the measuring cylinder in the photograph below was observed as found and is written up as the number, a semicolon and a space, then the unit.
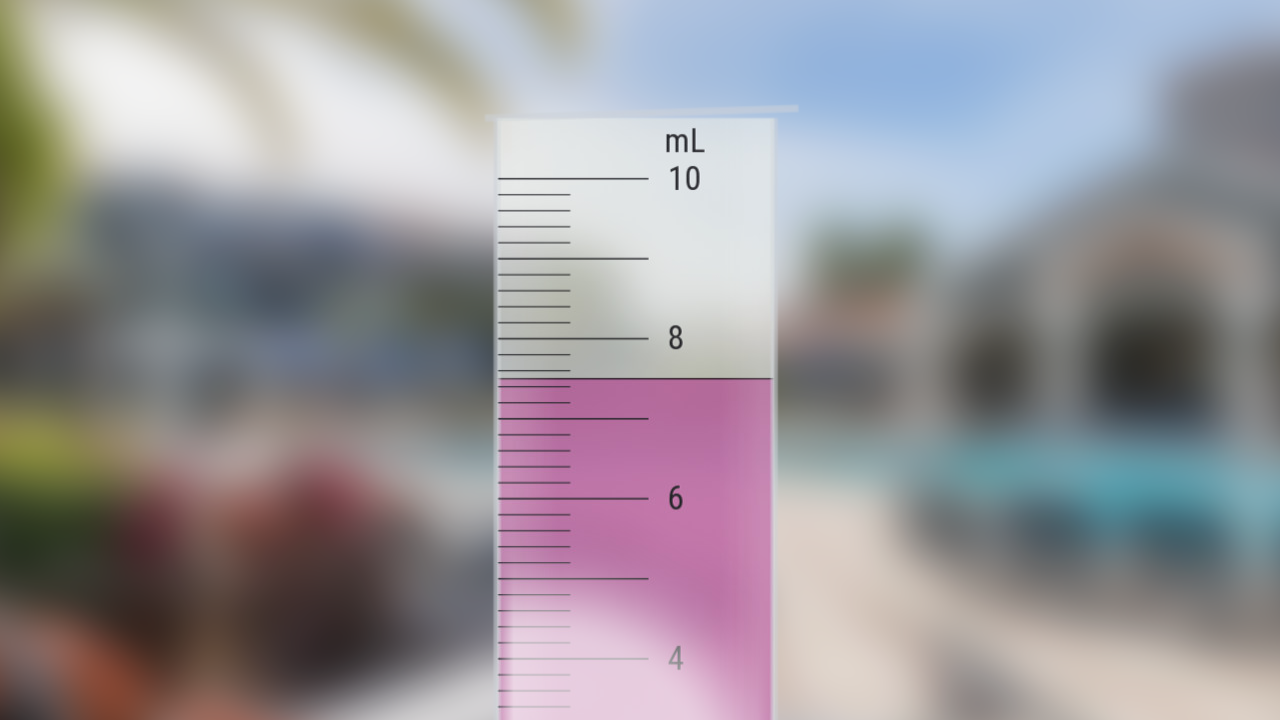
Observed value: 7.5; mL
